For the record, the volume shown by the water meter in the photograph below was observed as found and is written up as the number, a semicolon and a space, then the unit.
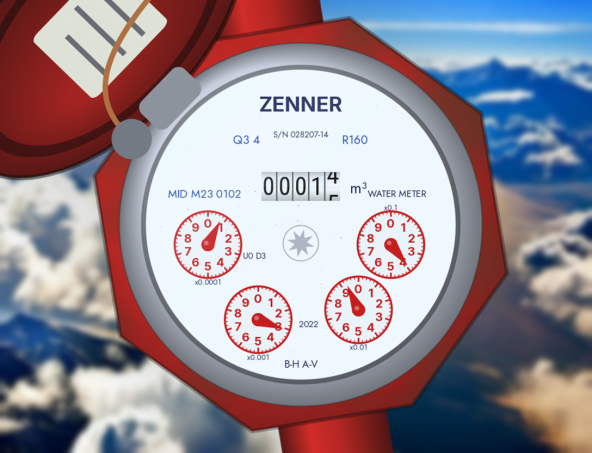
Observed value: 14.3930; m³
